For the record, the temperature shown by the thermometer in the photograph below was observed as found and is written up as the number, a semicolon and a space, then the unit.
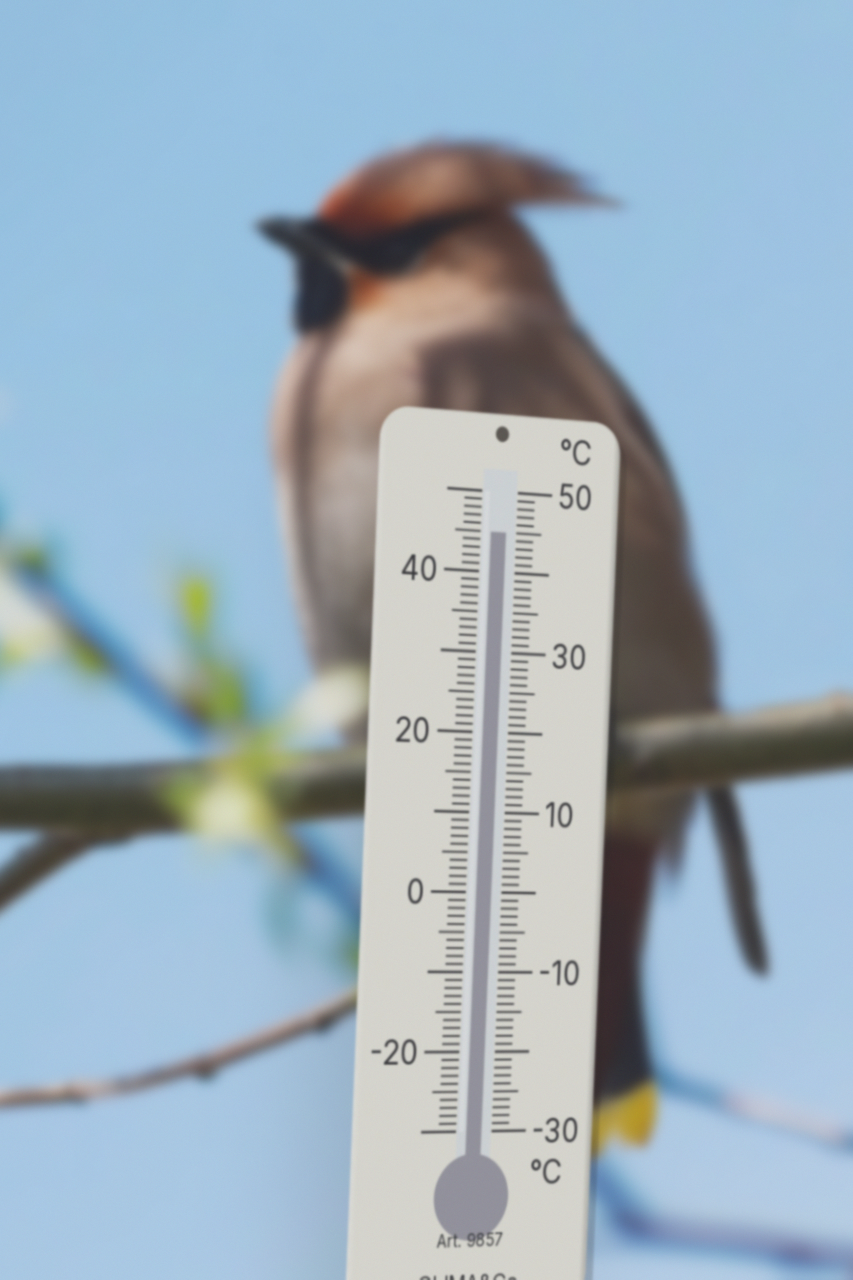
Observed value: 45; °C
